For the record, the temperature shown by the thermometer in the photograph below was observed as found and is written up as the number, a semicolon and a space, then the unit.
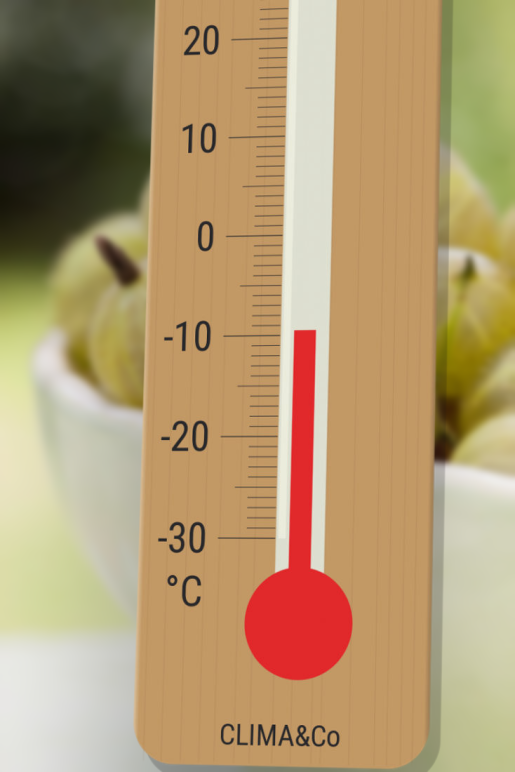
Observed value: -9.5; °C
